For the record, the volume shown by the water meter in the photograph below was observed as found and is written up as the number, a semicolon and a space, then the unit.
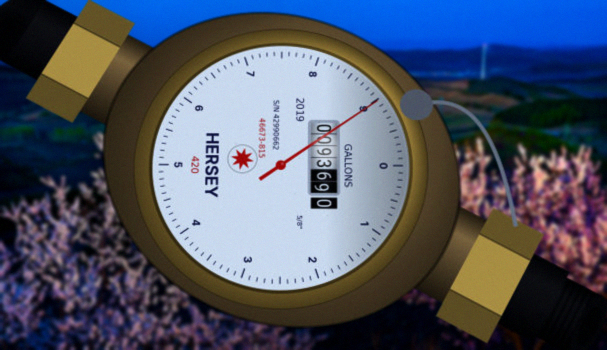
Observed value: 93689.0; gal
